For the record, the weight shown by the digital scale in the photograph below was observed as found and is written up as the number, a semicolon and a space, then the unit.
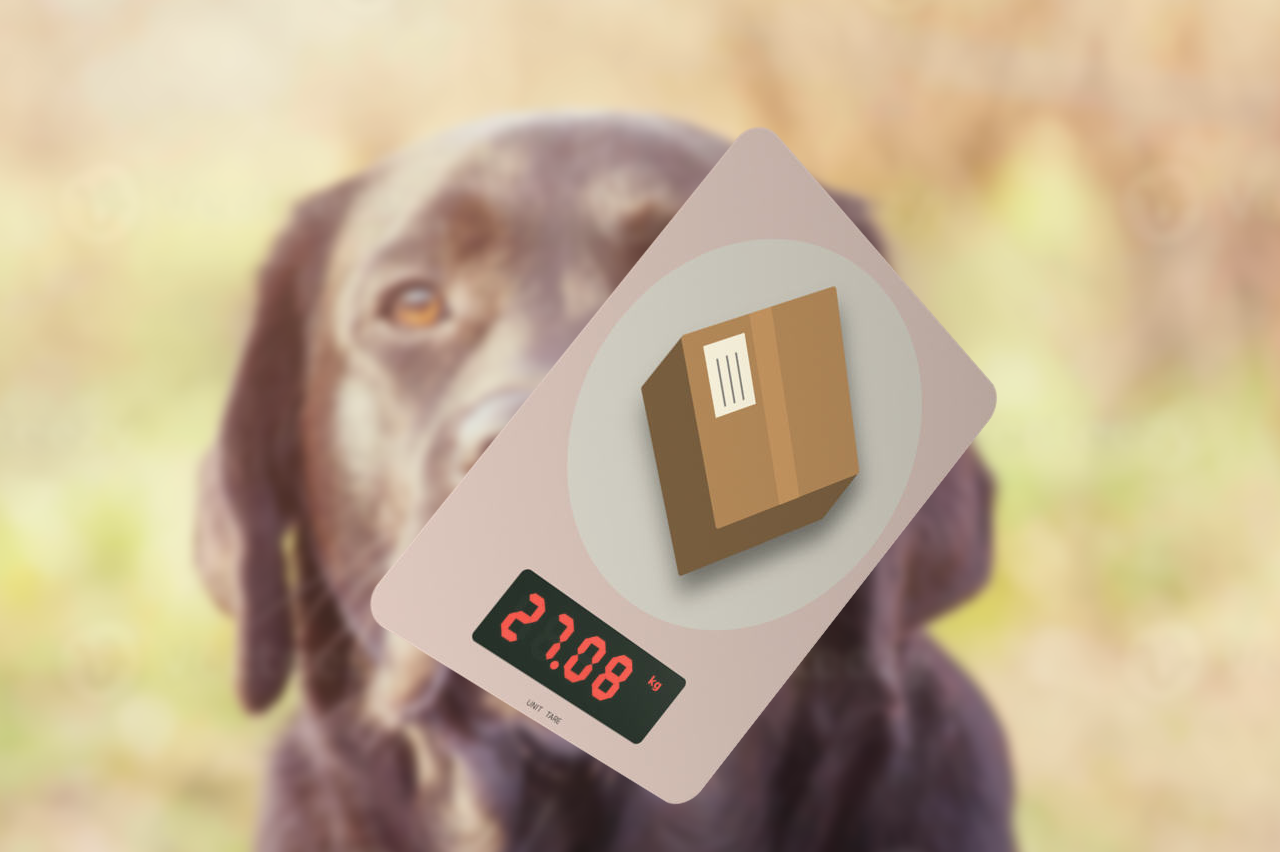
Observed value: 27.08; kg
